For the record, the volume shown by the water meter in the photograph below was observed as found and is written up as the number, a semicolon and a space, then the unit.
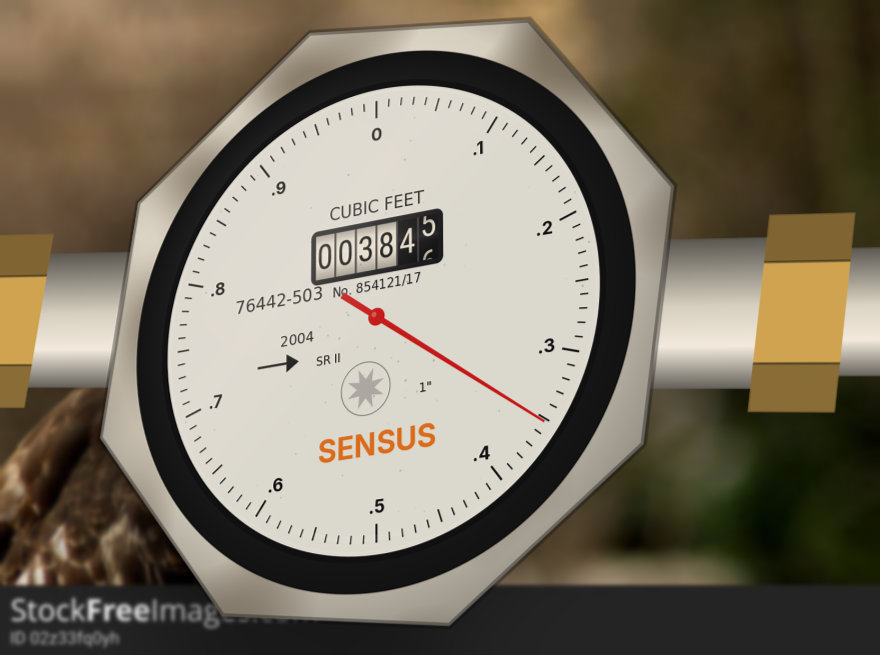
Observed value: 3845.35; ft³
